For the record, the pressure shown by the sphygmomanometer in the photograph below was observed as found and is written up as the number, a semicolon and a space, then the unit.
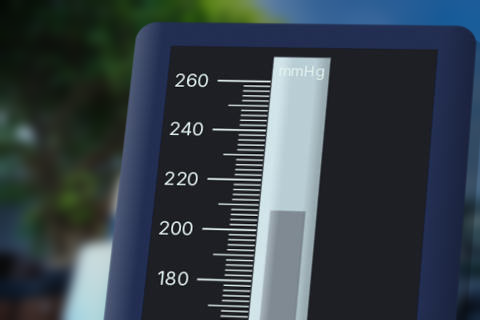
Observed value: 208; mmHg
